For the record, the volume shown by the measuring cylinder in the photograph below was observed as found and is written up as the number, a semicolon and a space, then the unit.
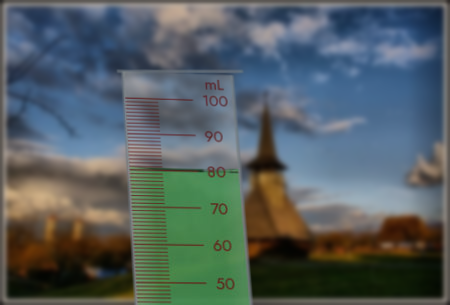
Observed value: 80; mL
